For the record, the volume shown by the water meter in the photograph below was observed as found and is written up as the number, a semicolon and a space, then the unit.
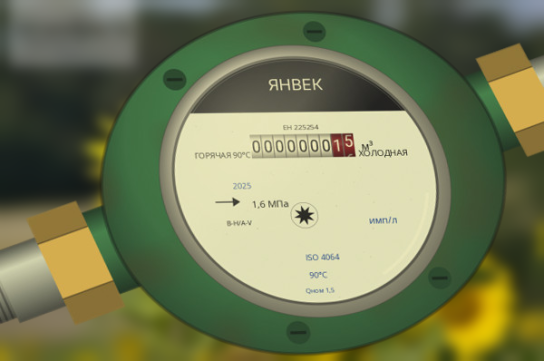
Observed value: 0.15; m³
